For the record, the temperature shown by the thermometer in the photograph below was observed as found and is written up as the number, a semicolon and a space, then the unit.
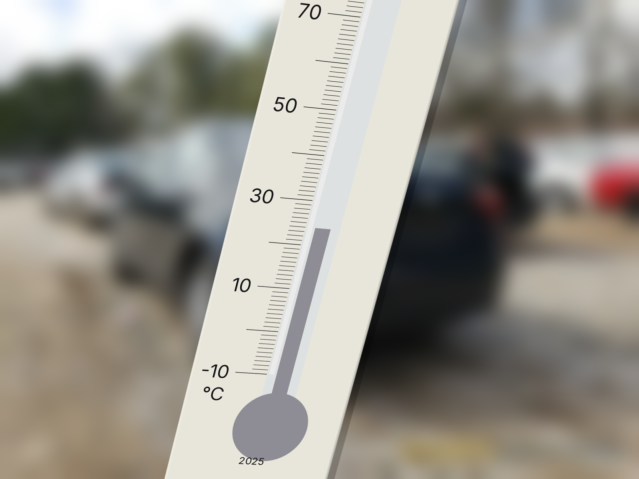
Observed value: 24; °C
